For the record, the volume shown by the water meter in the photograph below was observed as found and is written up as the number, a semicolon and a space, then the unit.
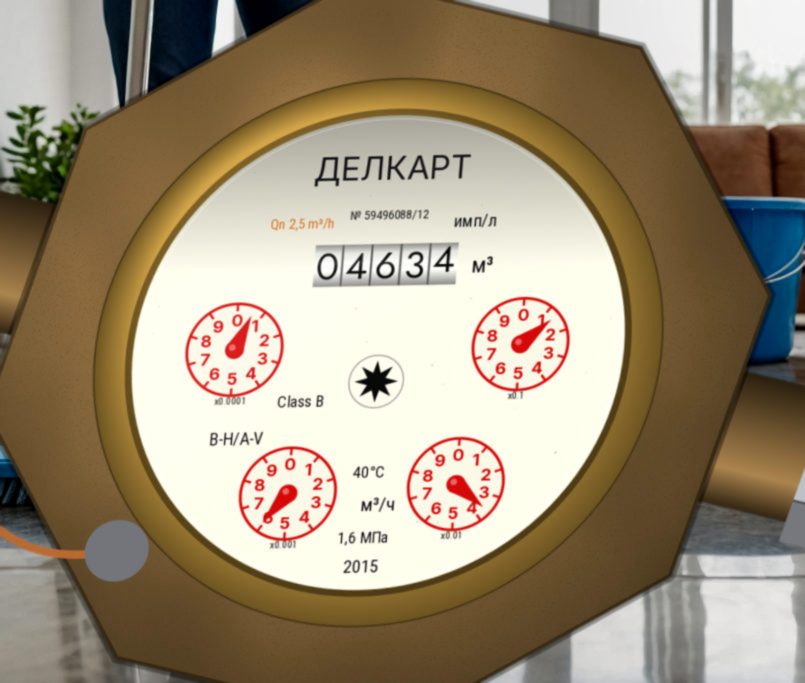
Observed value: 4634.1360; m³
